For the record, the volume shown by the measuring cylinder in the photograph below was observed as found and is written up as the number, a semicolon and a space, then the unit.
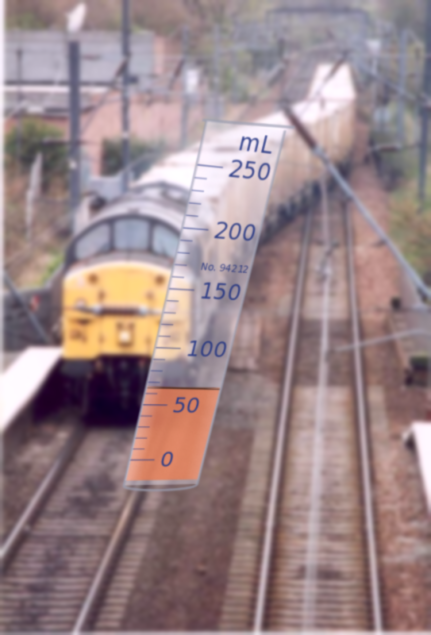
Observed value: 65; mL
